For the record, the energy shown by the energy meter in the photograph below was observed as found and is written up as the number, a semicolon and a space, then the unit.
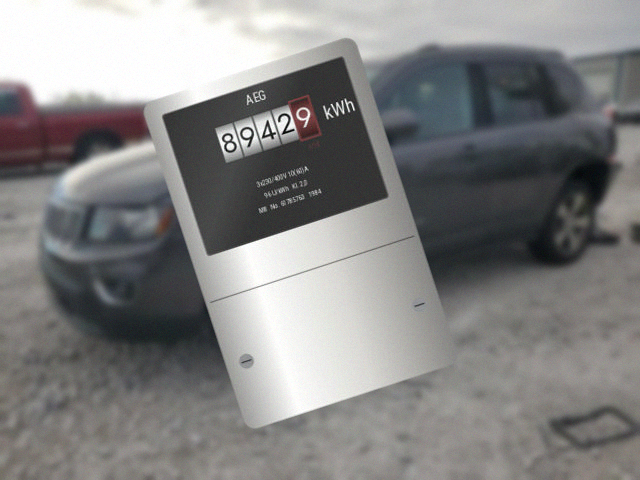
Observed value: 8942.9; kWh
